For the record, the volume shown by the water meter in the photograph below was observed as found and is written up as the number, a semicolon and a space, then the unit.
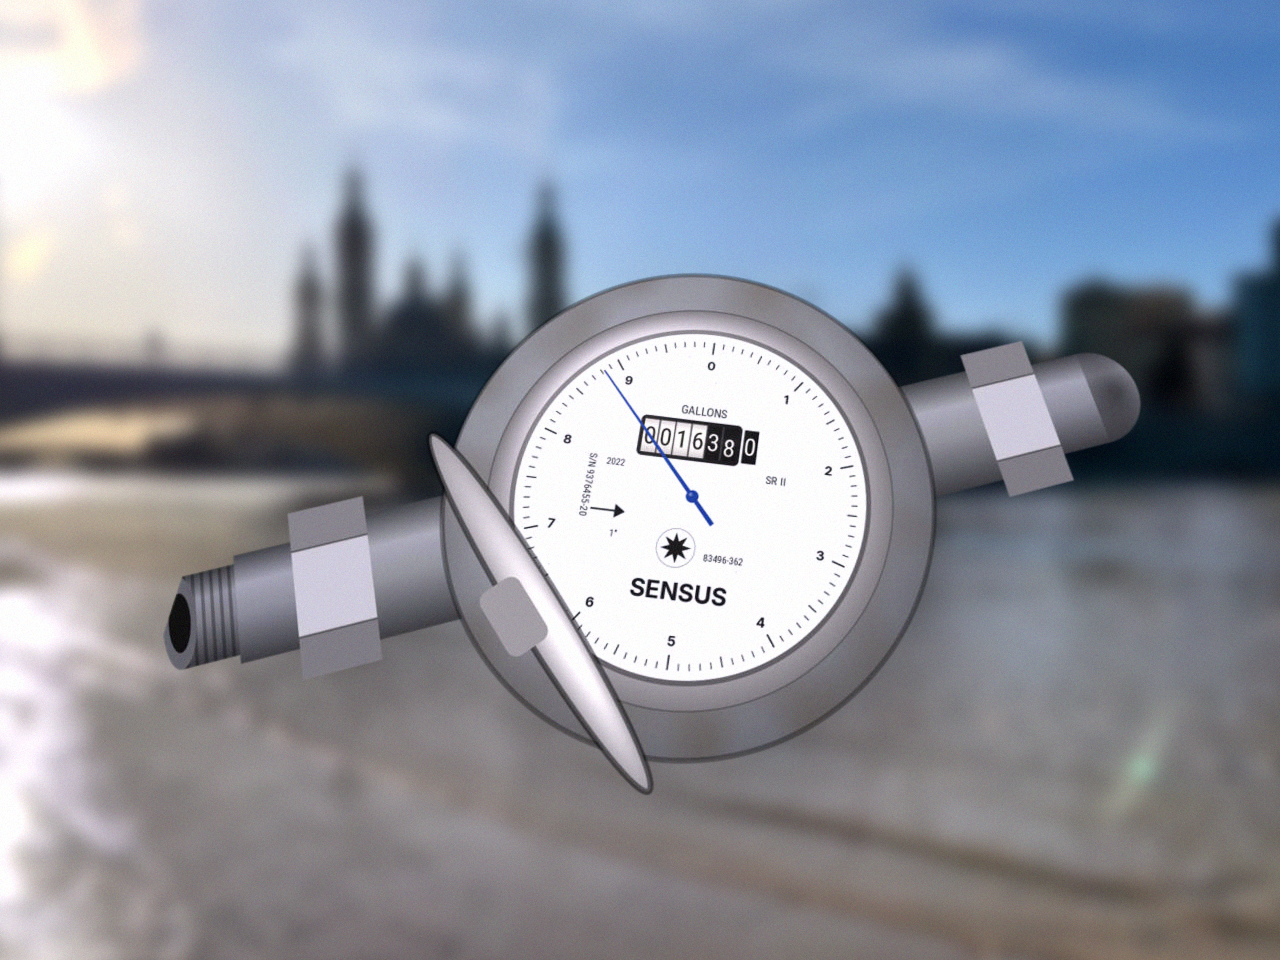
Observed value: 16378.8; gal
